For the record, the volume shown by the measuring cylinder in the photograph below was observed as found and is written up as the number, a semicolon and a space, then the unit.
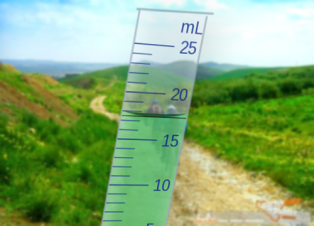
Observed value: 17.5; mL
